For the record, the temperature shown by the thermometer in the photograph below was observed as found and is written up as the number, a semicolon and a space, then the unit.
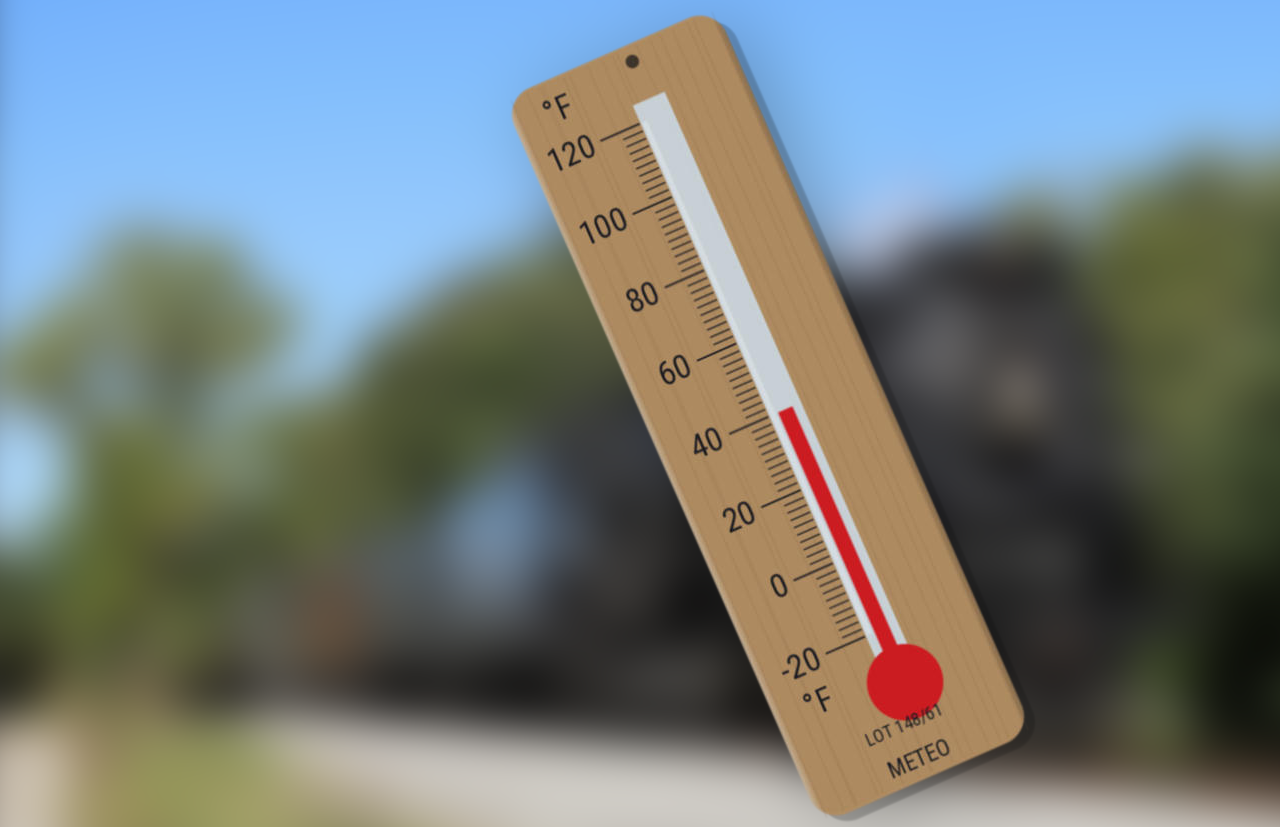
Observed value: 40; °F
